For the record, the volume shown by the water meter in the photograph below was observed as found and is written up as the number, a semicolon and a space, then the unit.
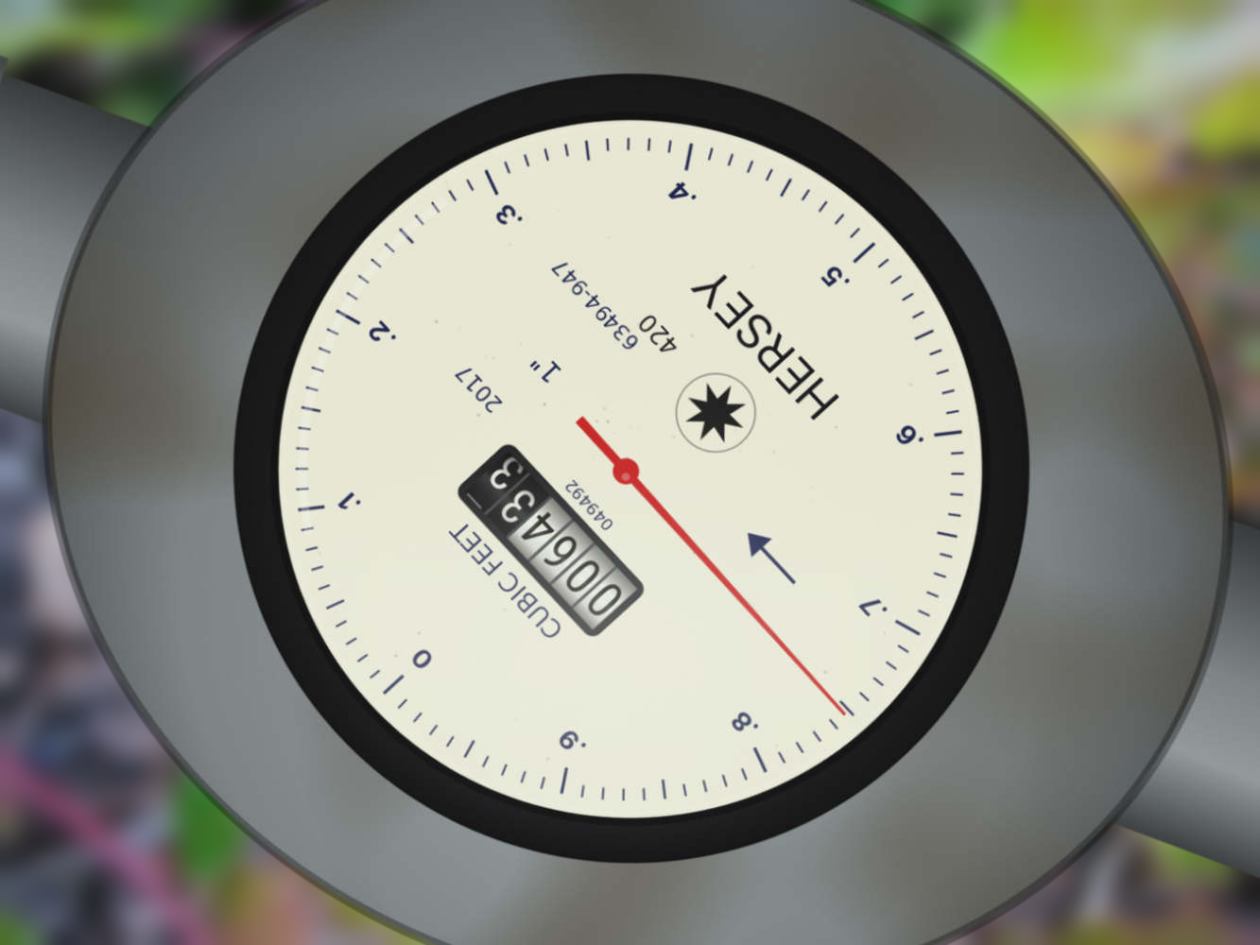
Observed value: 6432.75; ft³
